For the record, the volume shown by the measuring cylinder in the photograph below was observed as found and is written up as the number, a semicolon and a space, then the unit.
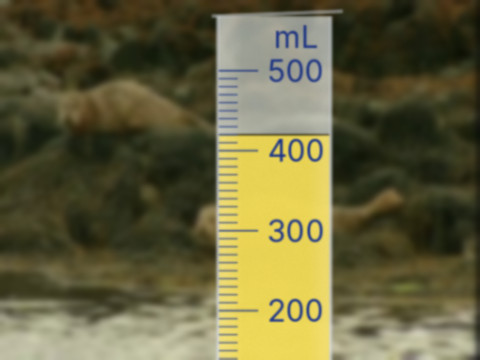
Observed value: 420; mL
